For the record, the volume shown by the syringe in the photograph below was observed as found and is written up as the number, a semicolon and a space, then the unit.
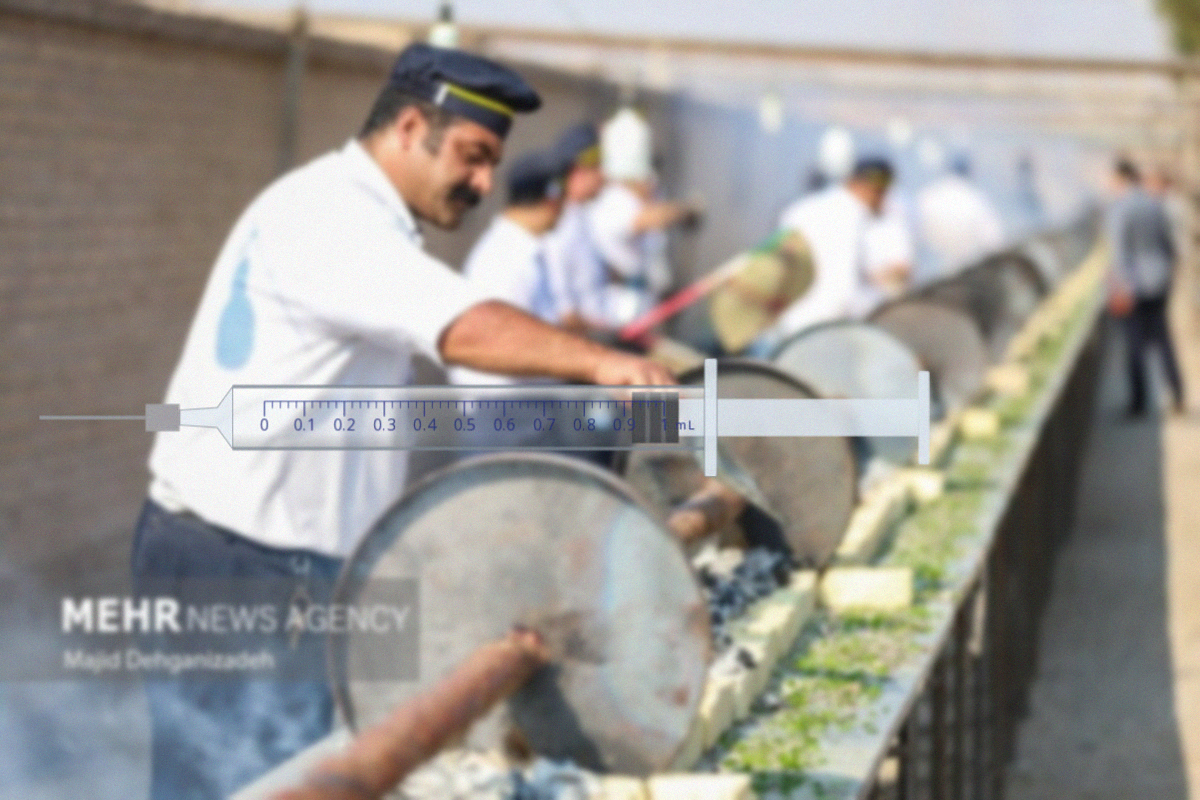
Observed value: 0.92; mL
